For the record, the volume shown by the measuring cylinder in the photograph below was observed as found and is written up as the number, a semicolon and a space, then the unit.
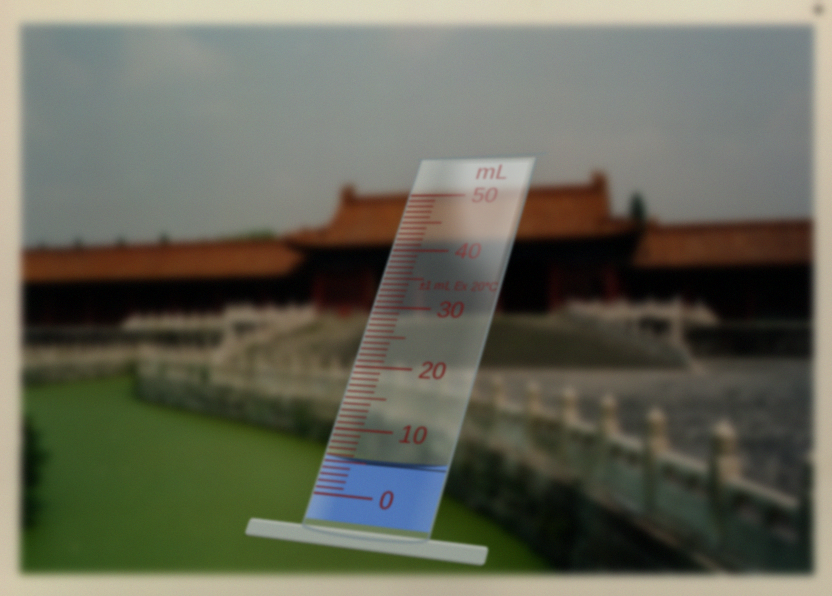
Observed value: 5; mL
